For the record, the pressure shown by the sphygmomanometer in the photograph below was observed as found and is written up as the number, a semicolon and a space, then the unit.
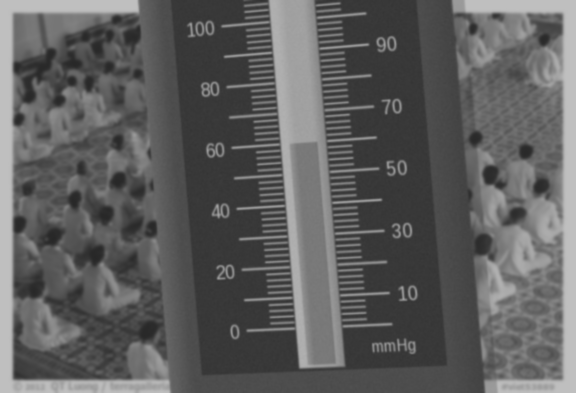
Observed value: 60; mmHg
